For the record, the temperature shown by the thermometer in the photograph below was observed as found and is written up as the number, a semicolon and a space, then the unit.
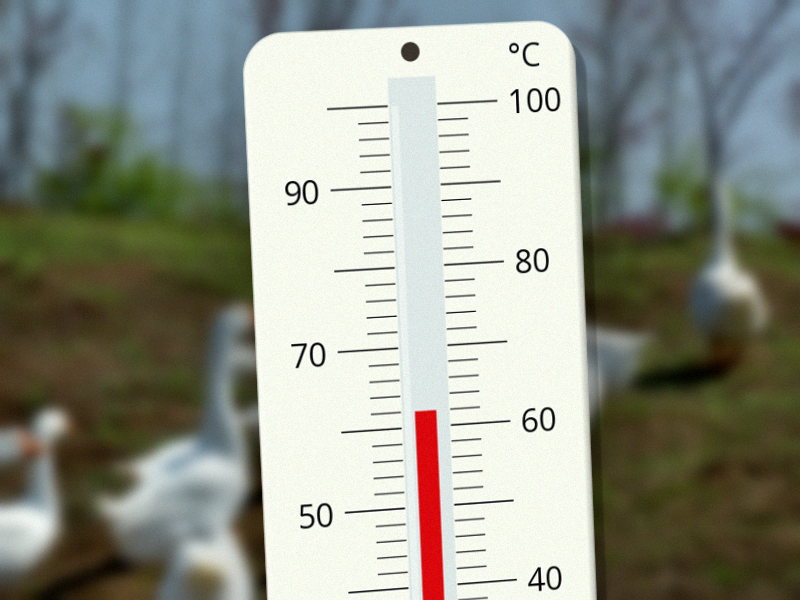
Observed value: 62; °C
